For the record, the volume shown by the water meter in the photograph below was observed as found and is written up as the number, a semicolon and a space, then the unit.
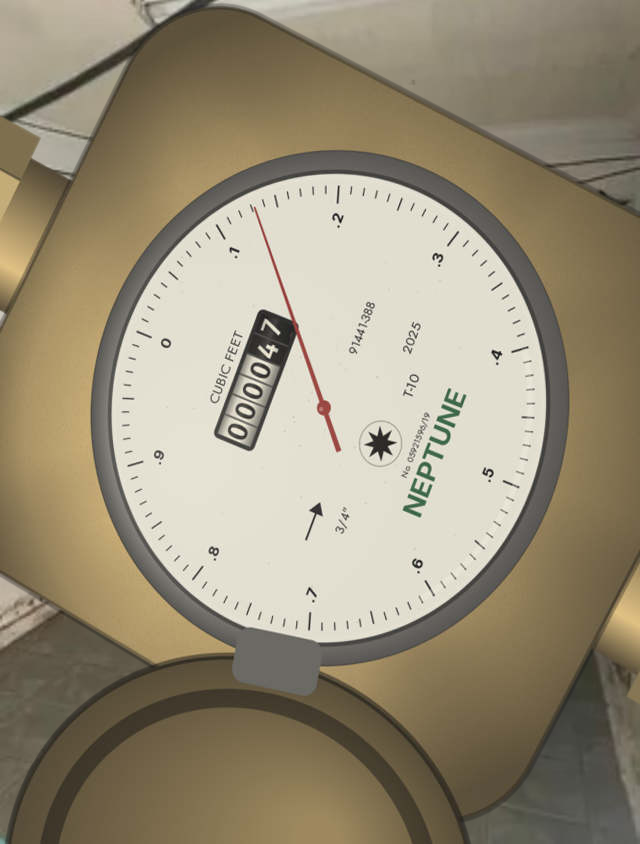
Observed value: 47.13; ft³
